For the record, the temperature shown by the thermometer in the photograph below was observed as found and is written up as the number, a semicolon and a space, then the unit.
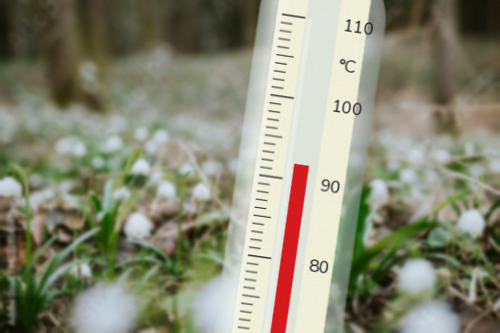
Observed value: 92; °C
